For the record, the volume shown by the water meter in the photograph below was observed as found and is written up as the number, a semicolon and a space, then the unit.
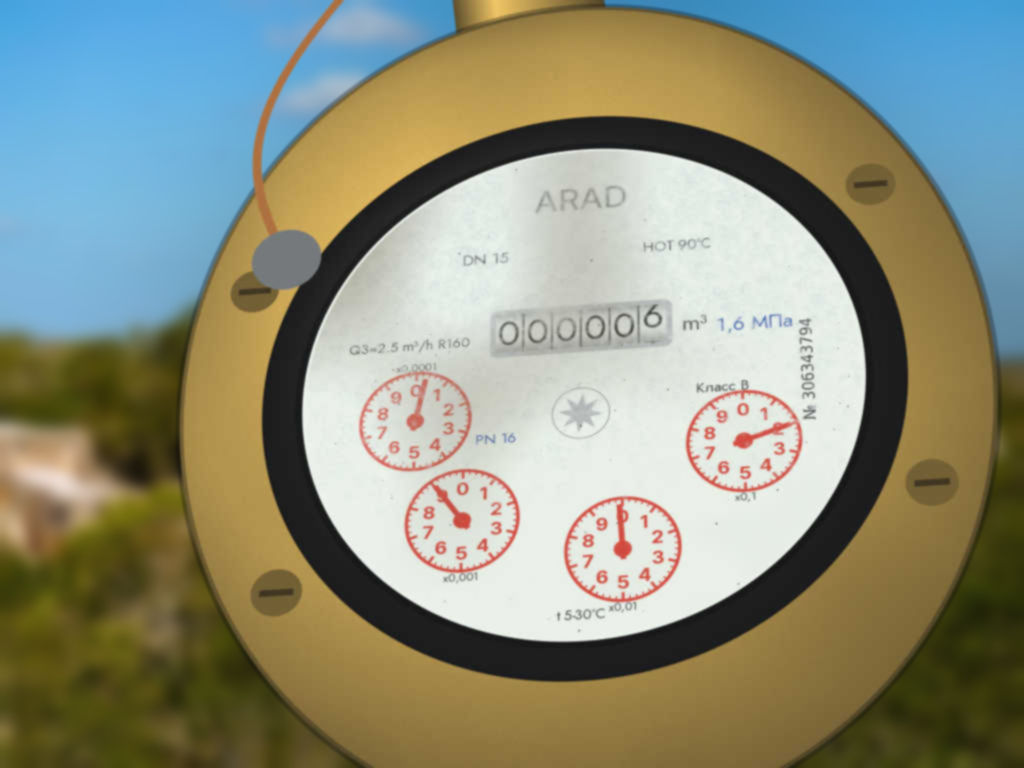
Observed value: 6.1990; m³
